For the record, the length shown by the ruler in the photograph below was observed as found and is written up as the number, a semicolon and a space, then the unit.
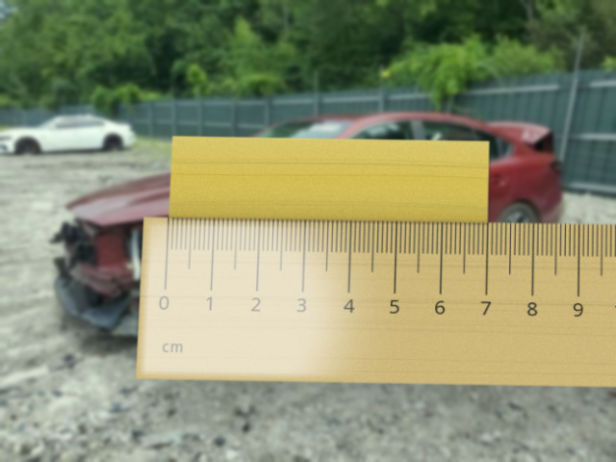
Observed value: 7; cm
